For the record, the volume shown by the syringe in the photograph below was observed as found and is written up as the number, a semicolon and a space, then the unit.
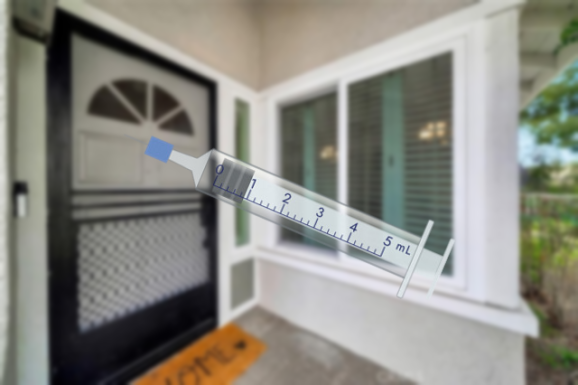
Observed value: 0; mL
